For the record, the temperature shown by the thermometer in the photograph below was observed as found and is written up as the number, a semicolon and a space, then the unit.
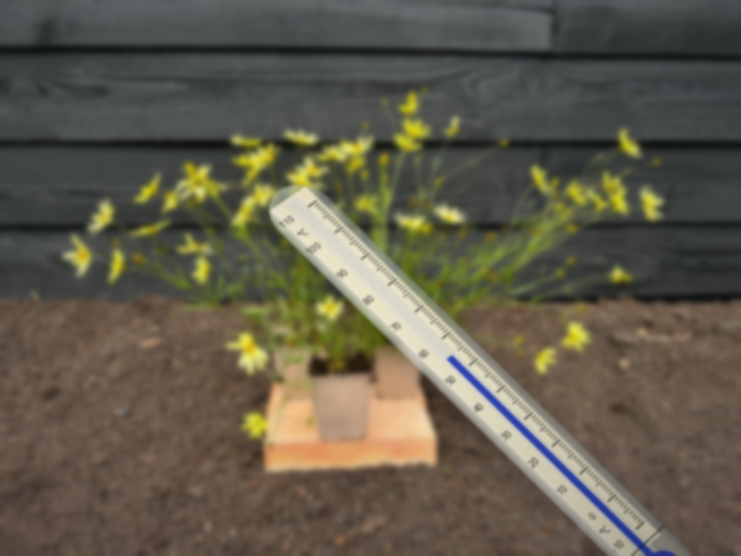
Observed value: 55; °C
